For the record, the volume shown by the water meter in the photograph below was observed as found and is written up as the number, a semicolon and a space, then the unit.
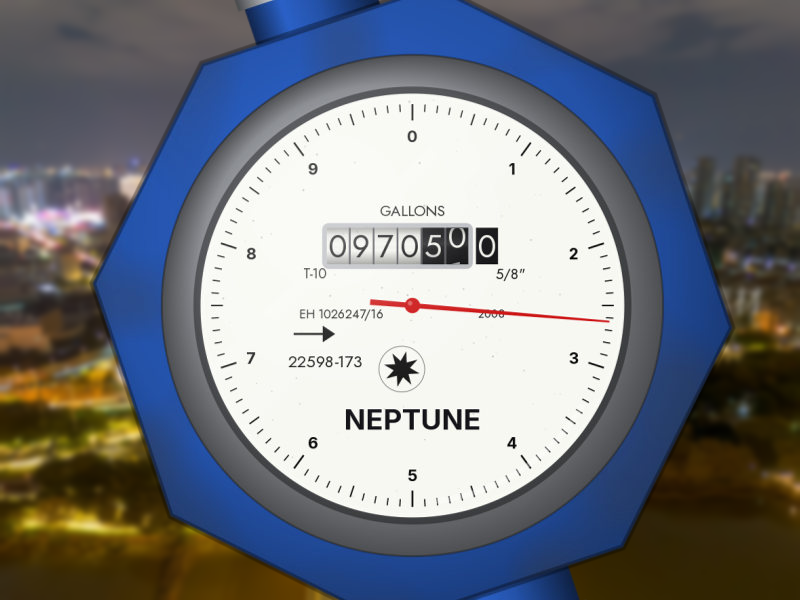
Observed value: 970502.6; gal
